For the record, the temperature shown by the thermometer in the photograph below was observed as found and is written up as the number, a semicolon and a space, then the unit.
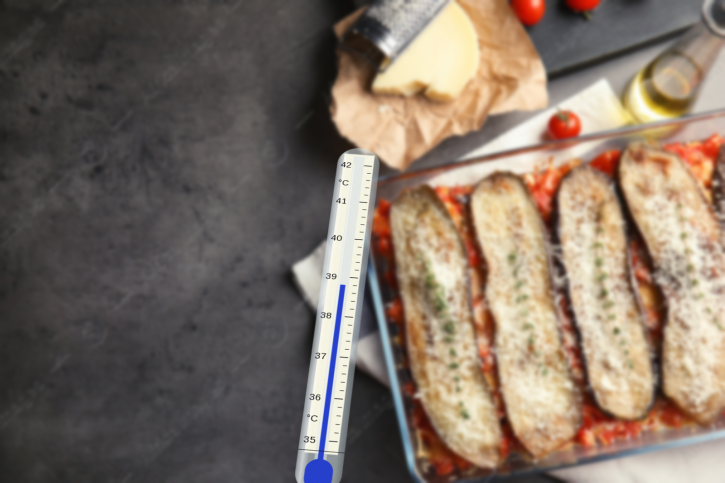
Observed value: 38.8; °C
